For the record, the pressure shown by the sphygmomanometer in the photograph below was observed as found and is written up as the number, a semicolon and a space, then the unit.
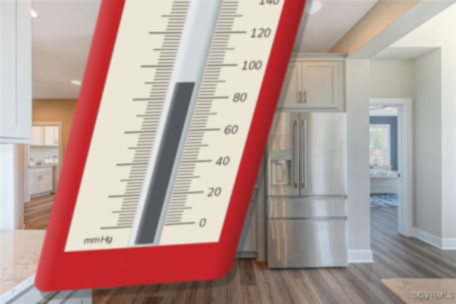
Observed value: 90; mmHg
